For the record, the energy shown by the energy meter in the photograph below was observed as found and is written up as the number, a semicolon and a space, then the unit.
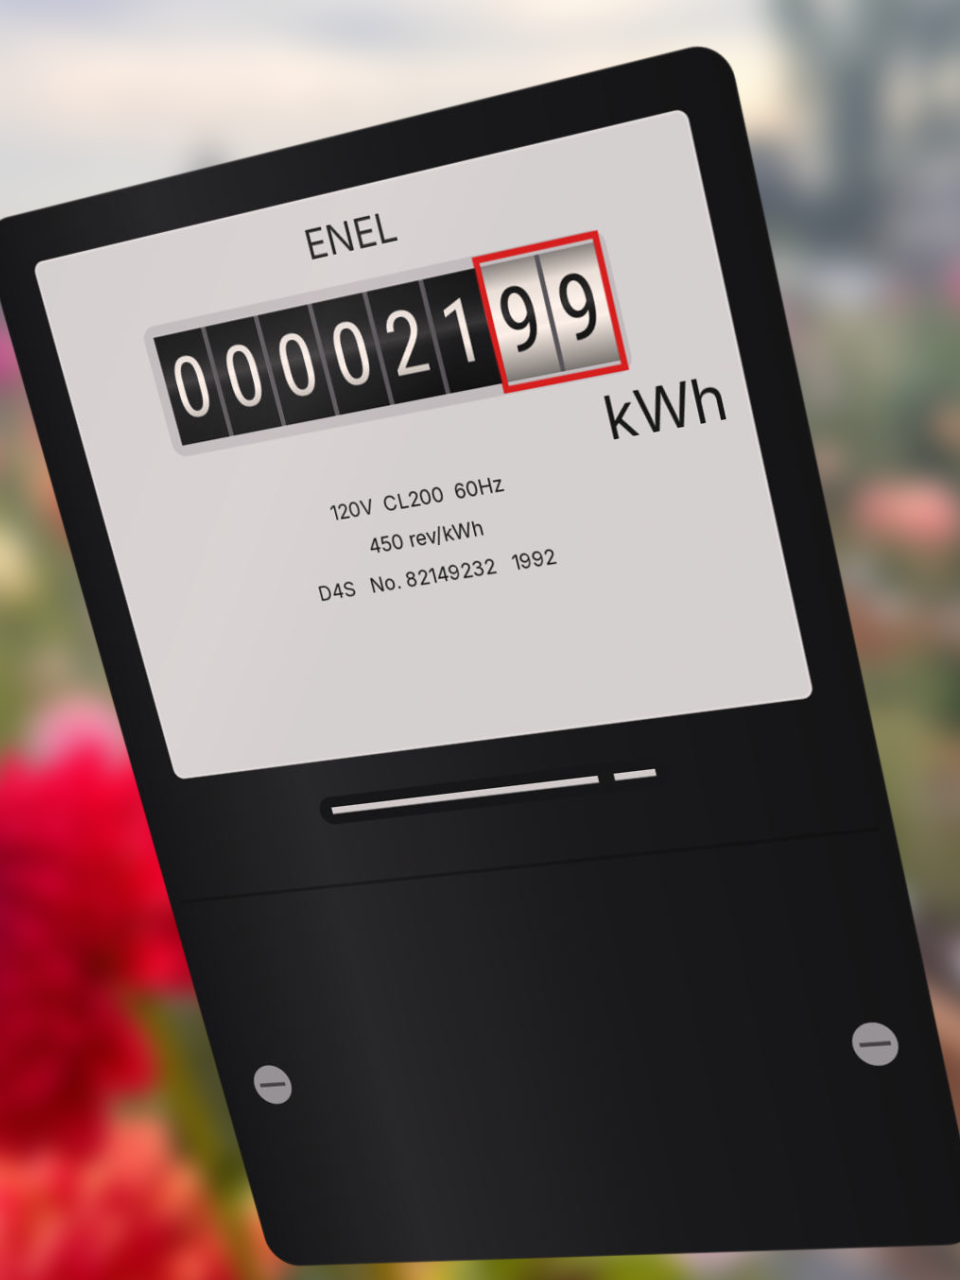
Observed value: 21.99; kWh
